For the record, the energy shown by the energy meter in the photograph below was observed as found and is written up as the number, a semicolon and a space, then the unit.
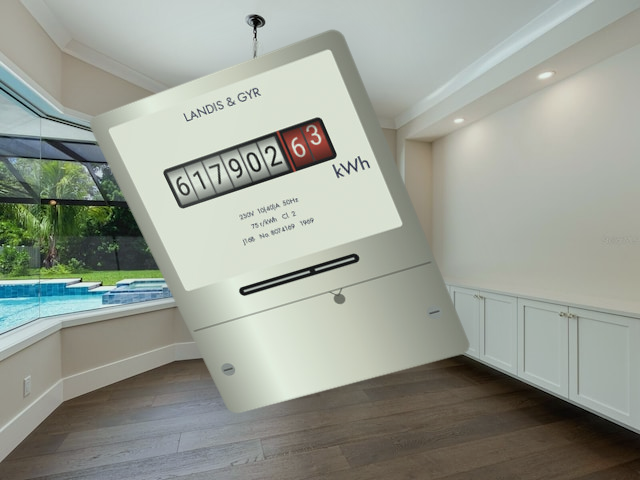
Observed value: 617902.63; kWh
